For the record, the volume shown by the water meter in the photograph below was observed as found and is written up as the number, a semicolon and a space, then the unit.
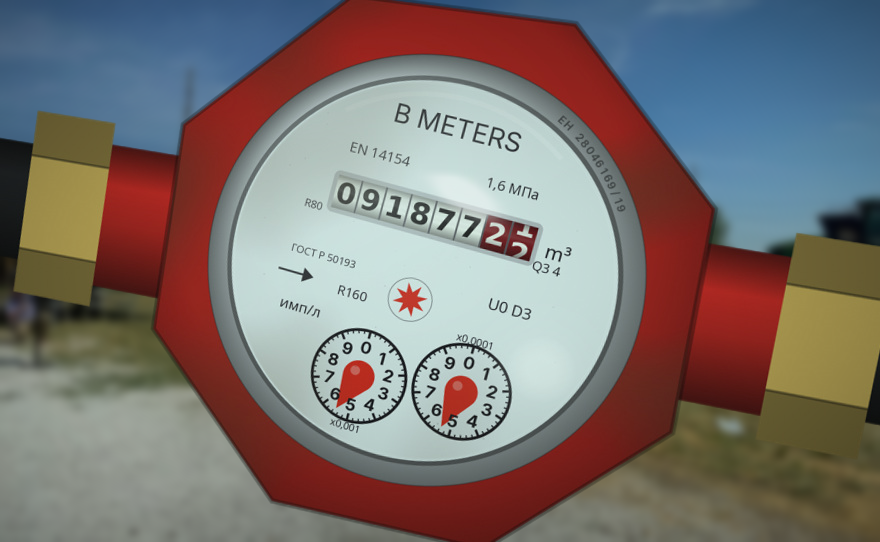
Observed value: 91877.2155; m³
